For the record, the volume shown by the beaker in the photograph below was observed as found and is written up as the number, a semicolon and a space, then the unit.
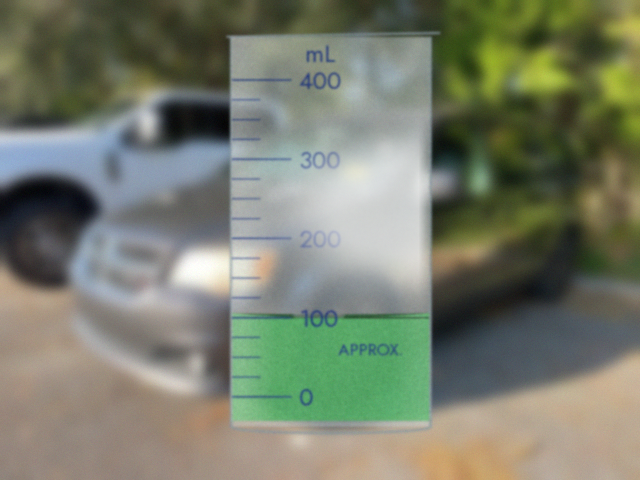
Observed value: 100; mL
